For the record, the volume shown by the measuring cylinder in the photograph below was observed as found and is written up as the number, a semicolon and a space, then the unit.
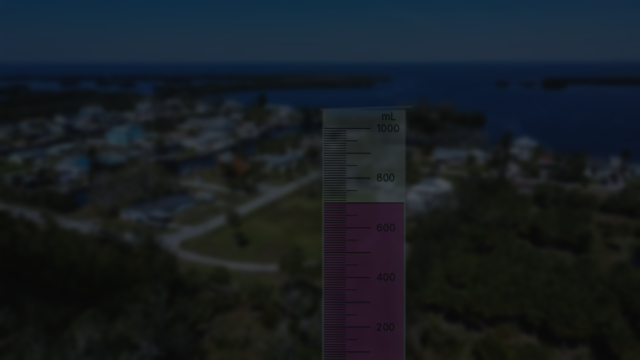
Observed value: 700; mL
